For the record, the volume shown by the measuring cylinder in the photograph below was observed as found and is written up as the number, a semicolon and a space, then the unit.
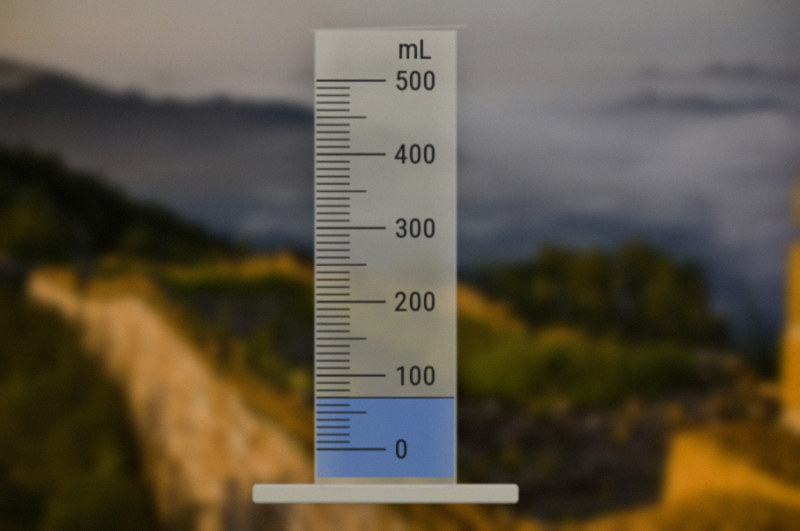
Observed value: 70; mL
